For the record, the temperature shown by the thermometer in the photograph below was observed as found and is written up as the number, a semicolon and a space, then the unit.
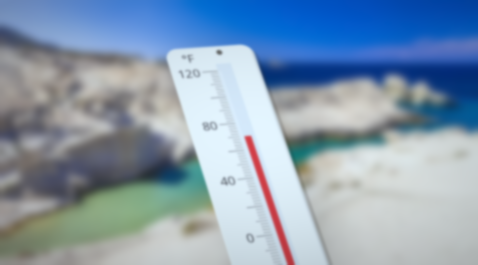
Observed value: 70; °F
